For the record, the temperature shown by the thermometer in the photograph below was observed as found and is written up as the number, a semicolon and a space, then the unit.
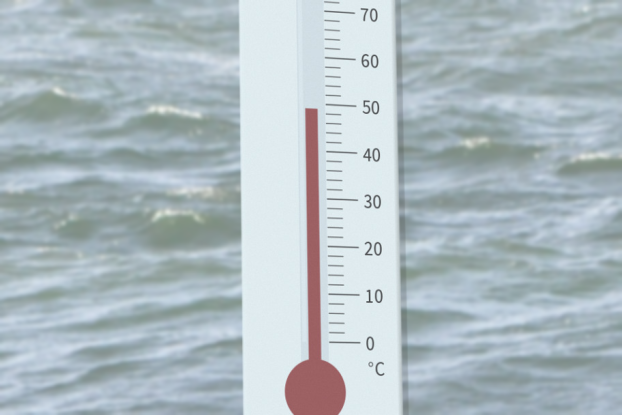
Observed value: 49; °C
